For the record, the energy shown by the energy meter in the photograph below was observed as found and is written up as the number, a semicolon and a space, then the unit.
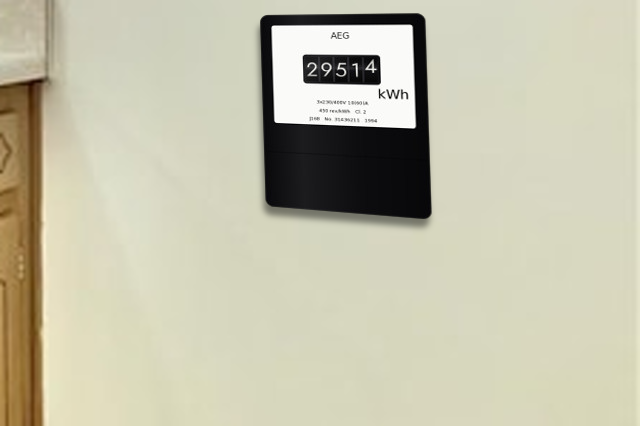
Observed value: 29514; kWh
